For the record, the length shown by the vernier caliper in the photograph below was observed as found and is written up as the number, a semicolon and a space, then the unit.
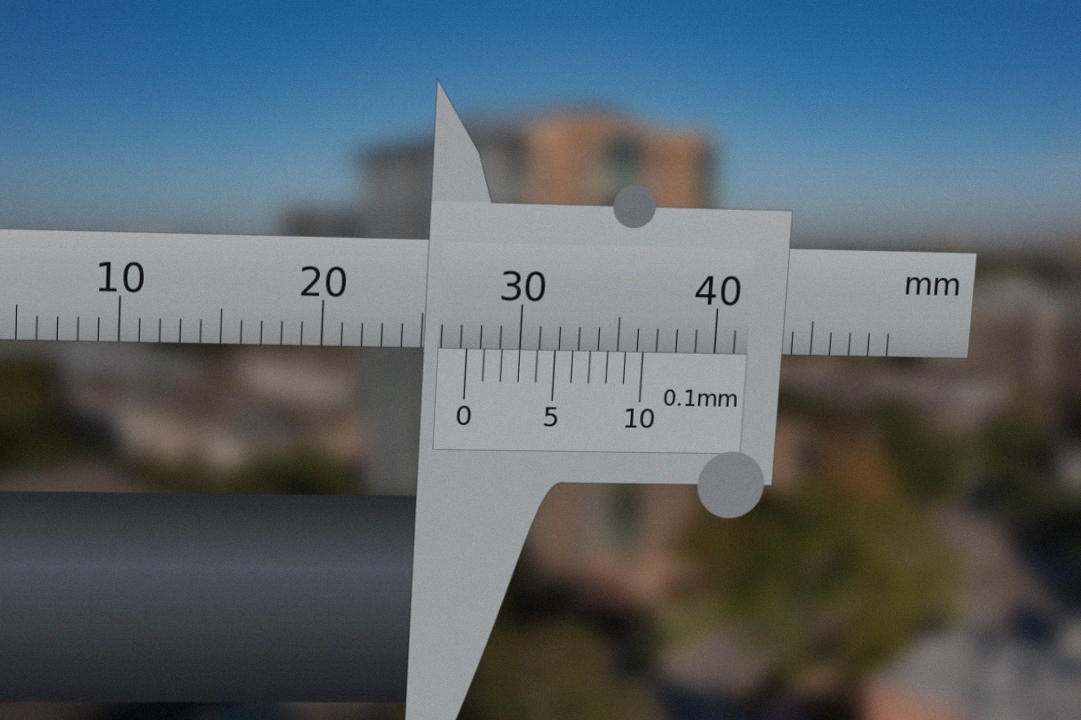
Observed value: 27.3; mm
